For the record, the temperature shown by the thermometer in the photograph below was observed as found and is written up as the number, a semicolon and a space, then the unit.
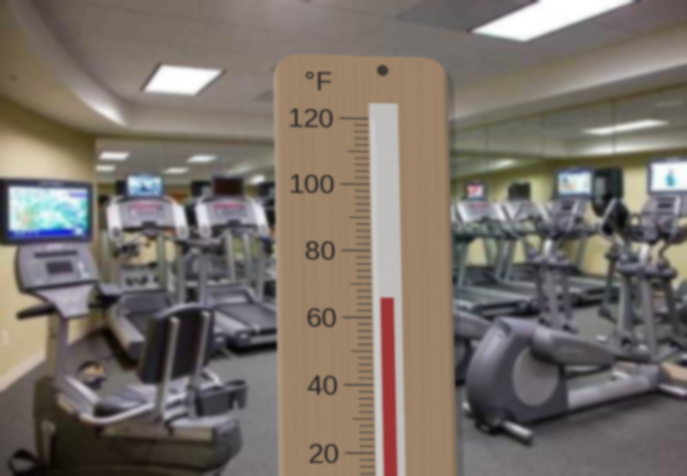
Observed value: 66; °F
